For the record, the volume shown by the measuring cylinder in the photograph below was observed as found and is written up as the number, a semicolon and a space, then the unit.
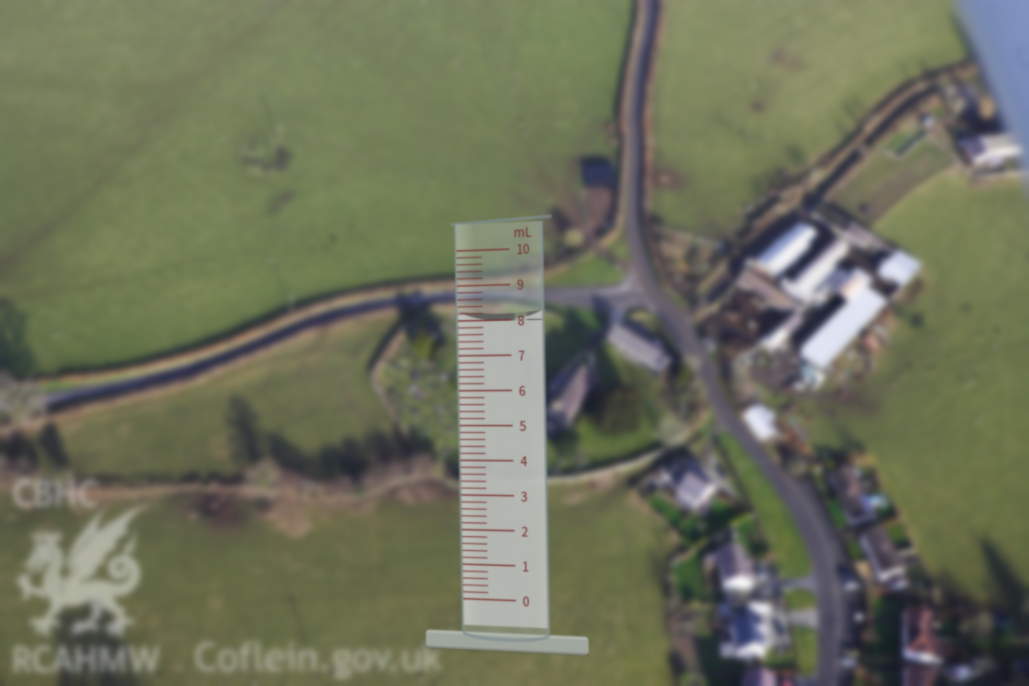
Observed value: 8; mL
